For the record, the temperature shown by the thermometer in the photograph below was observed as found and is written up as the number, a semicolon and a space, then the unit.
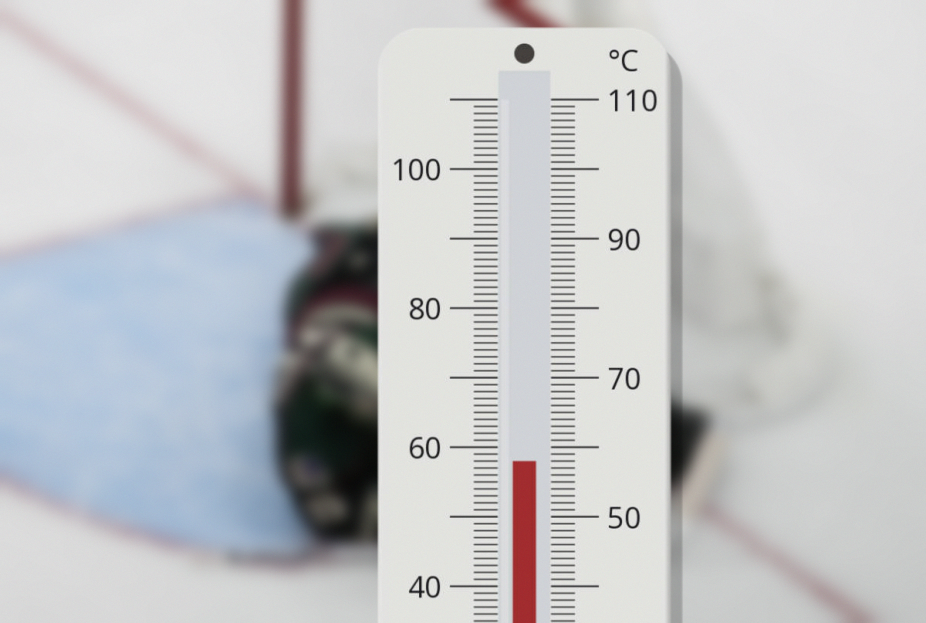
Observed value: 58; °C
